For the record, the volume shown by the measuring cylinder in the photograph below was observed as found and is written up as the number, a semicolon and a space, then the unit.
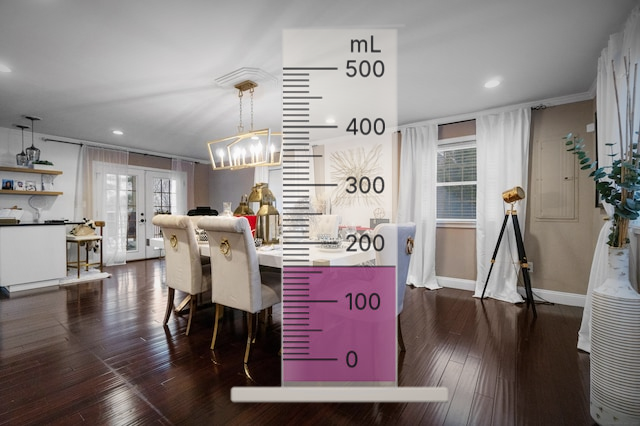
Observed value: 160; mL
